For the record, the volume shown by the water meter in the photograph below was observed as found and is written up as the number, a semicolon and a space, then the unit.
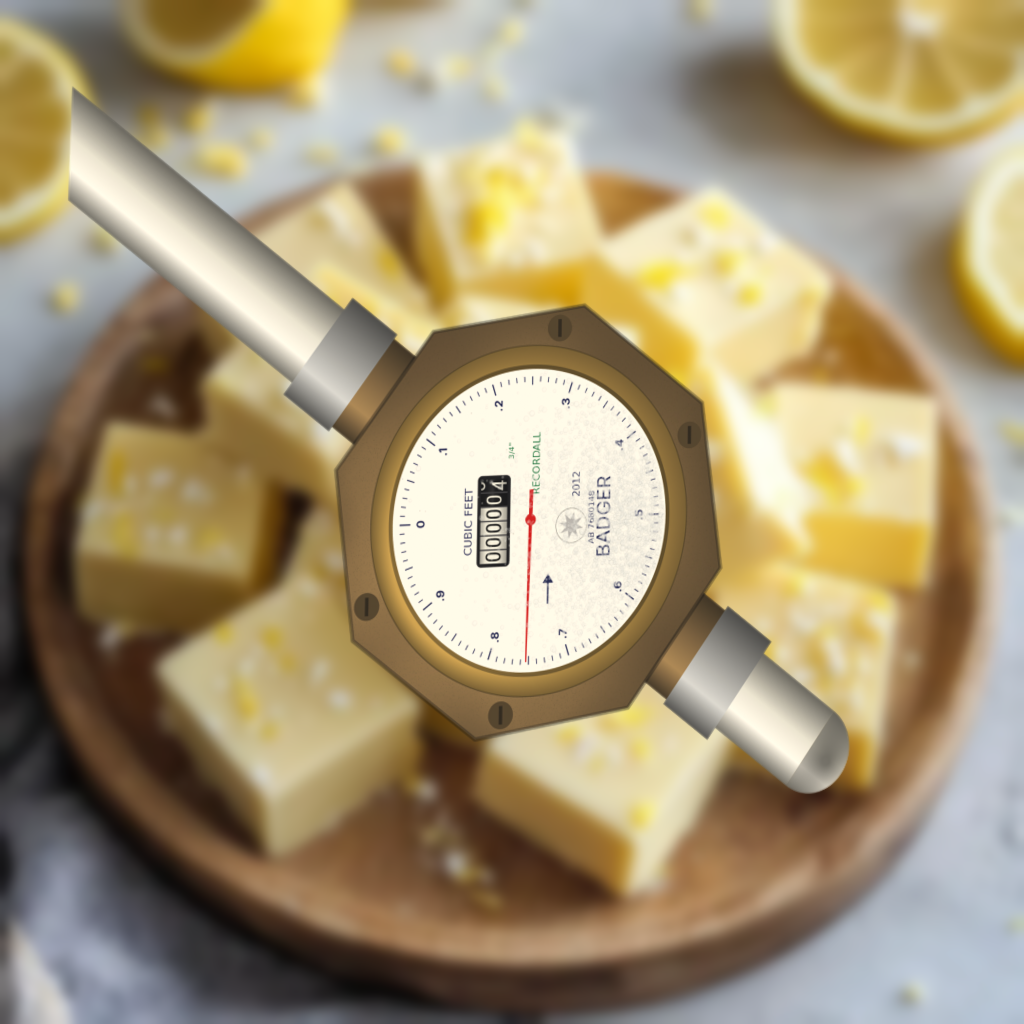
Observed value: 3.75; ft³
